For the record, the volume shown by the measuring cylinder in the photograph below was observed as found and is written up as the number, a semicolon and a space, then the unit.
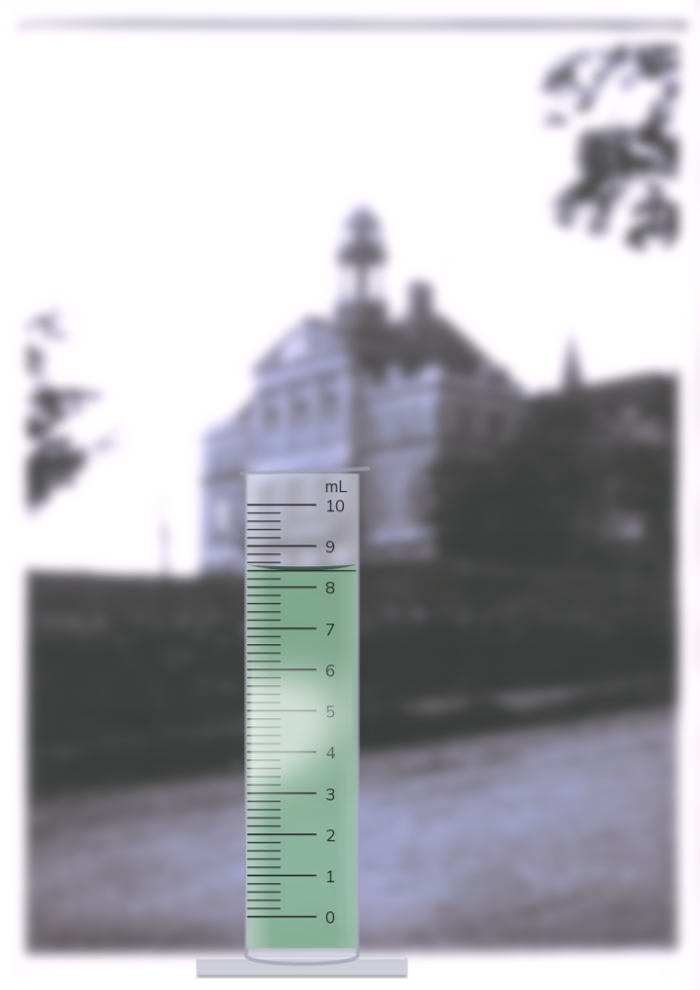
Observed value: 8.4; mL
